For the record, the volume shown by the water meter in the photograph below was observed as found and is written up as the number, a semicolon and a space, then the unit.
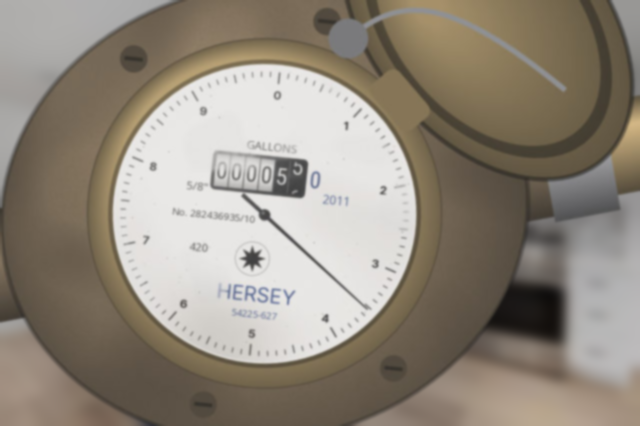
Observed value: 553.5; gal
